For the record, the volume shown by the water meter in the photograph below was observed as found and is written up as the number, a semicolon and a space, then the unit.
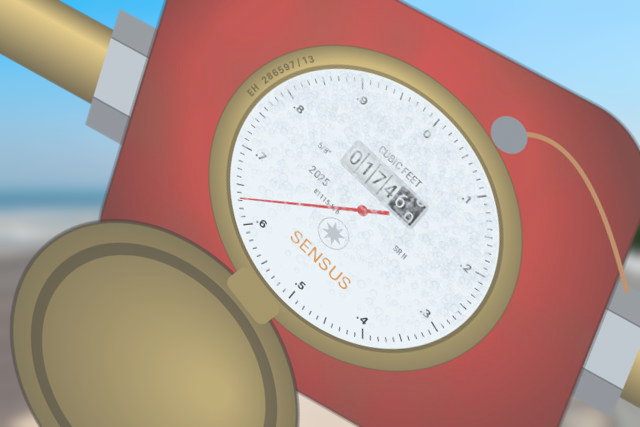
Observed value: 17468.63; ft³
